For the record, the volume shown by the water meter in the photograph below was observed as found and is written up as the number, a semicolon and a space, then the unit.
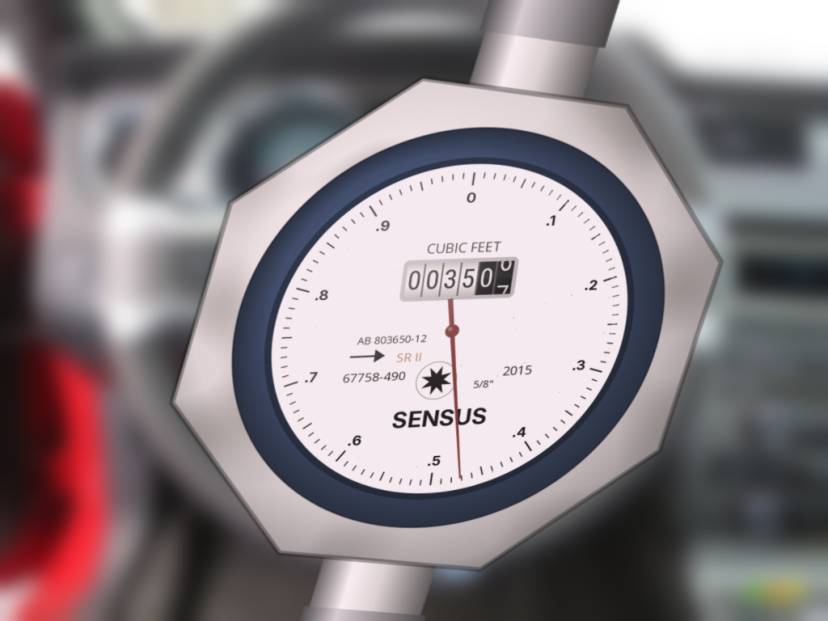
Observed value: 3506.47; ft³
